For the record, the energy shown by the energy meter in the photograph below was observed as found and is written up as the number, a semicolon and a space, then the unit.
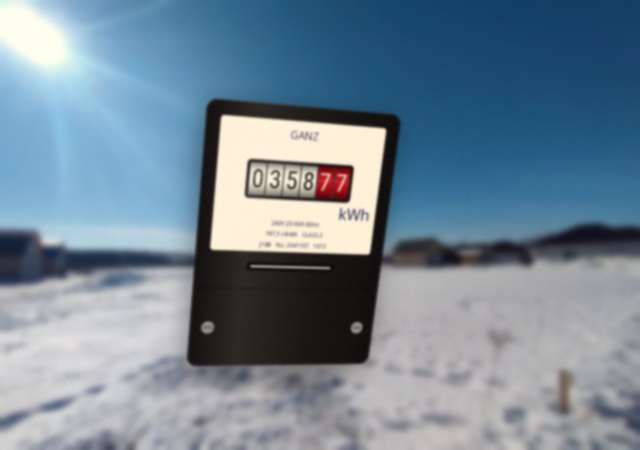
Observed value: 358.77; kWh
